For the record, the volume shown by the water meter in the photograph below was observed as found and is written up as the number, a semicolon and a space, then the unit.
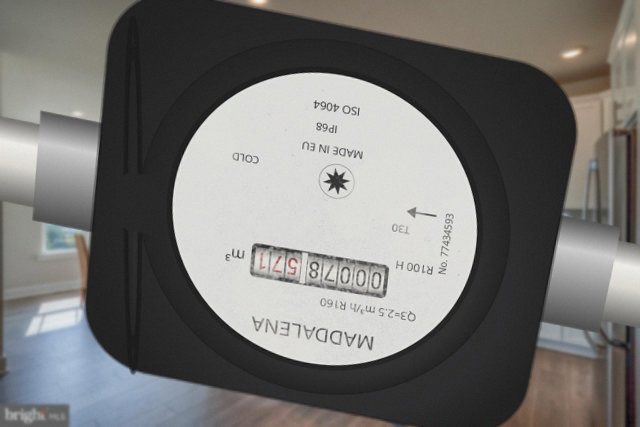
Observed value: 78.571; m³
